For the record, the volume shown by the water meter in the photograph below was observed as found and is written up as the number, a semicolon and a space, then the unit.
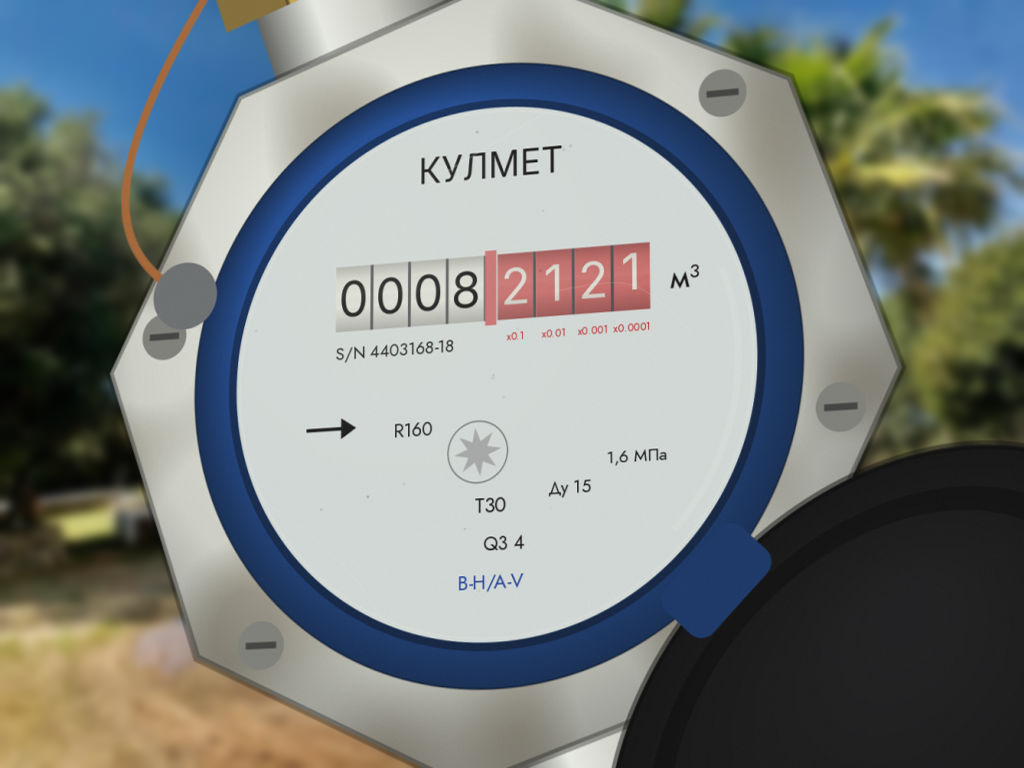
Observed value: 8.2121; m³
